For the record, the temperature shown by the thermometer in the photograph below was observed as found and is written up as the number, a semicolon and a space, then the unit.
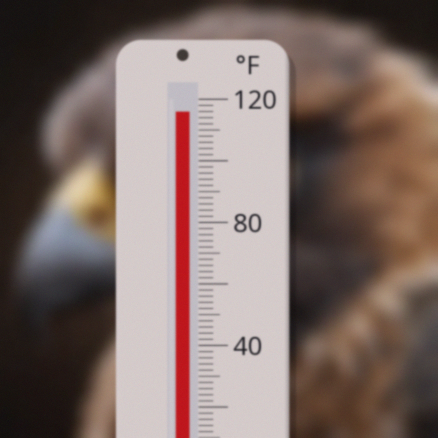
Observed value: 116; °F
